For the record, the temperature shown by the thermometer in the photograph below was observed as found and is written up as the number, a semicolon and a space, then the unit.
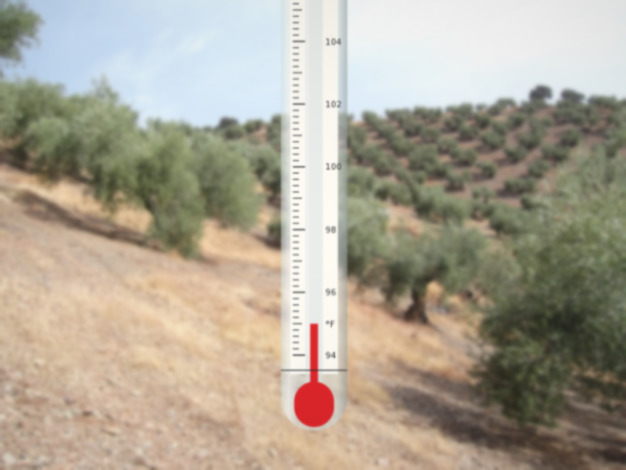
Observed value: 95; °F
